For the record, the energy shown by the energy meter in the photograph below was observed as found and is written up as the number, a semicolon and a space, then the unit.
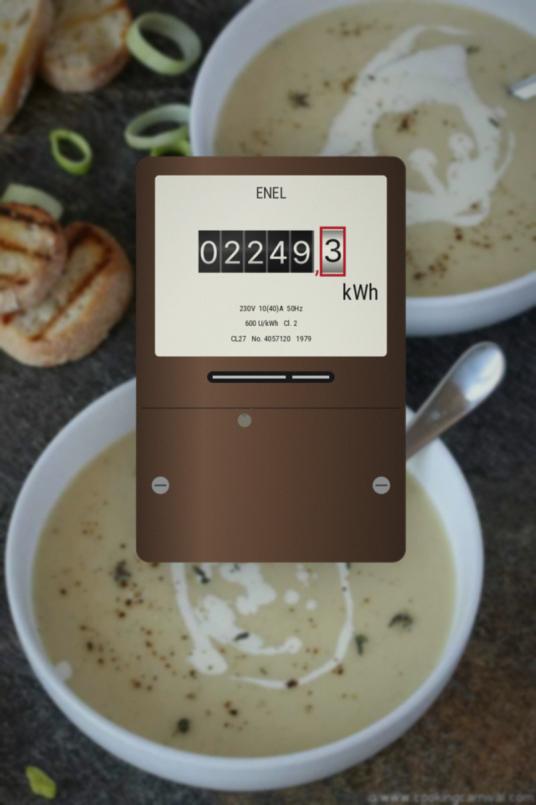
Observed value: 2249.3; kWh
